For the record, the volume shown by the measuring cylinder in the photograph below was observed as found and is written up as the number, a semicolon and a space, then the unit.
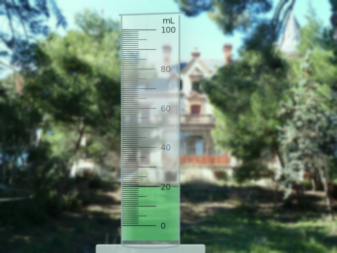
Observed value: 20; mL
